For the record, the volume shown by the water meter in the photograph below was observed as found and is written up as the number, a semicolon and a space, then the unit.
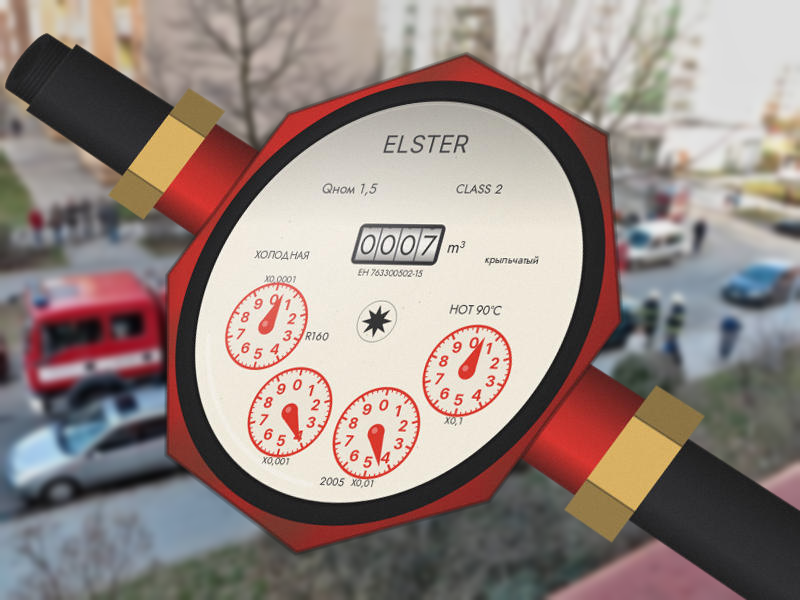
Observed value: 7.0440; m³
